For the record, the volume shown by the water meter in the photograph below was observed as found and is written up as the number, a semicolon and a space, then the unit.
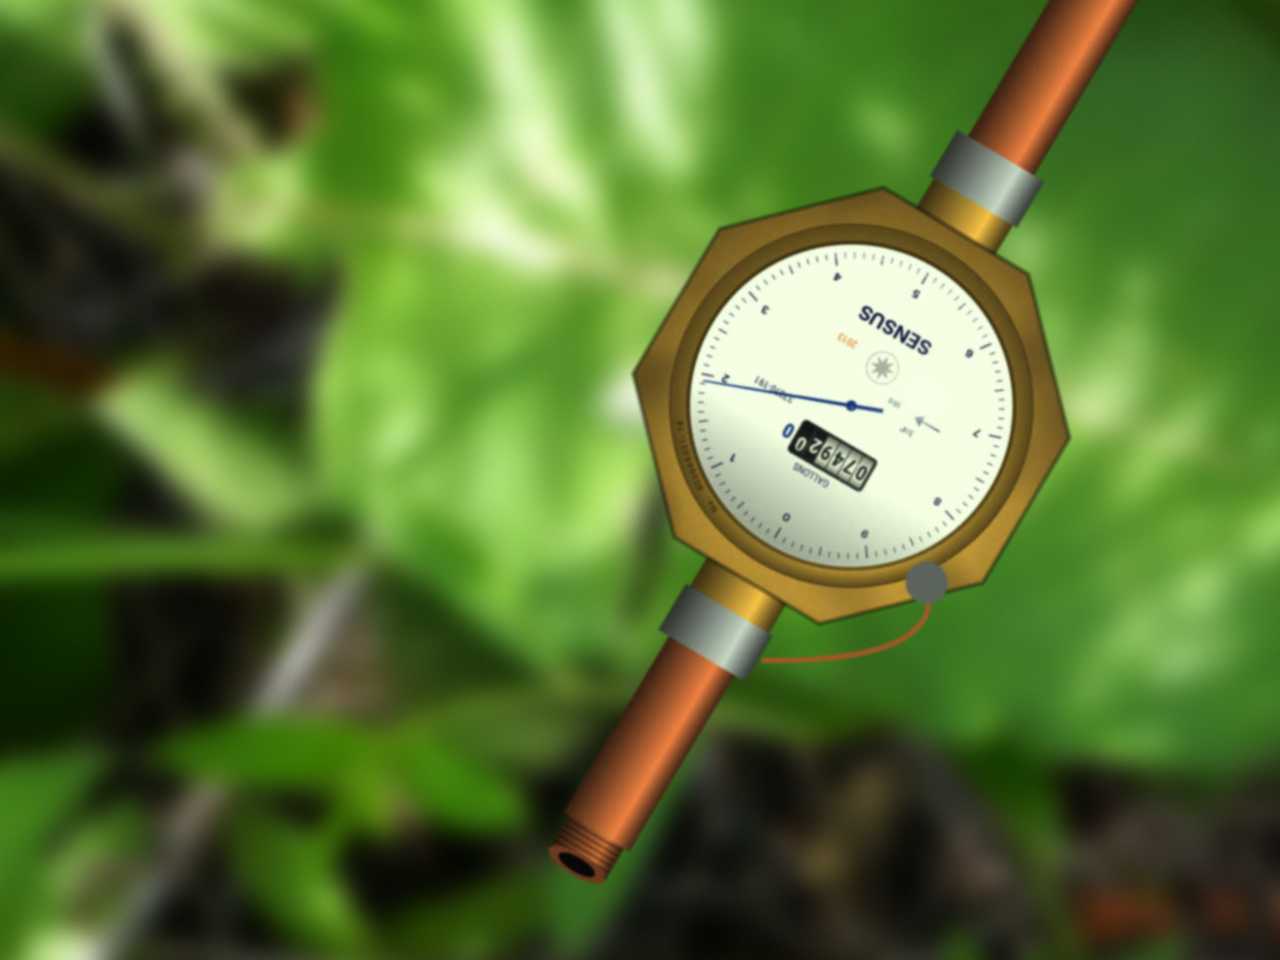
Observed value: 749201.9; gal
